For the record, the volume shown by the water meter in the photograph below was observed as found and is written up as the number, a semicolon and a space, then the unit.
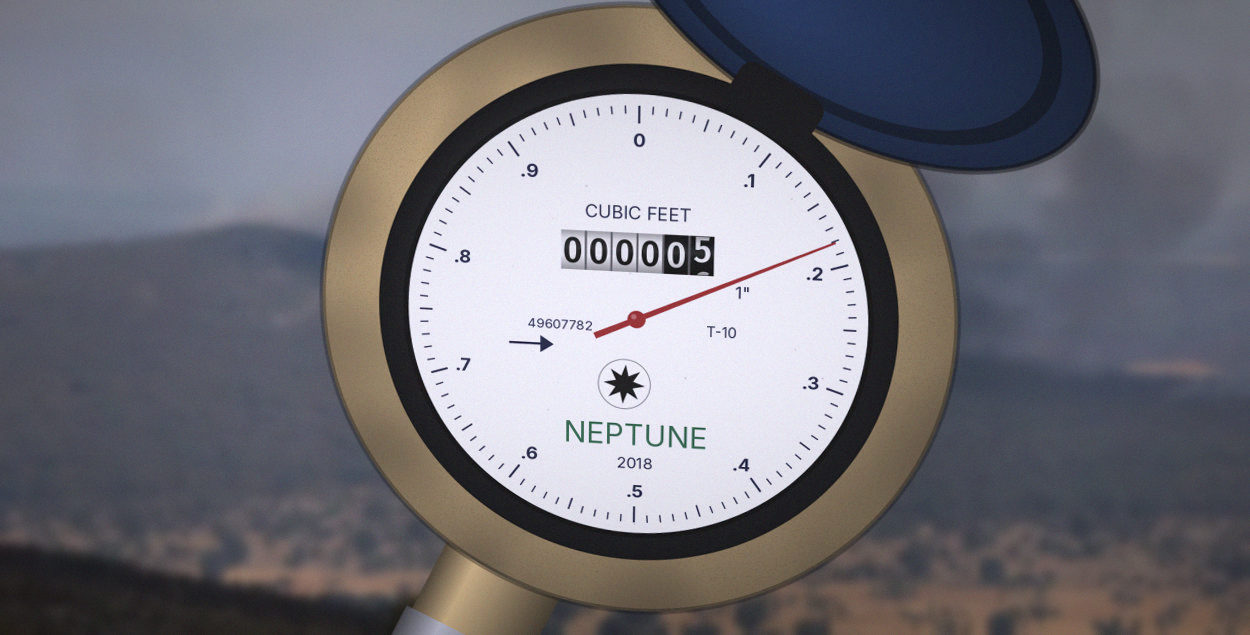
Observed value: 5.18; ft³
